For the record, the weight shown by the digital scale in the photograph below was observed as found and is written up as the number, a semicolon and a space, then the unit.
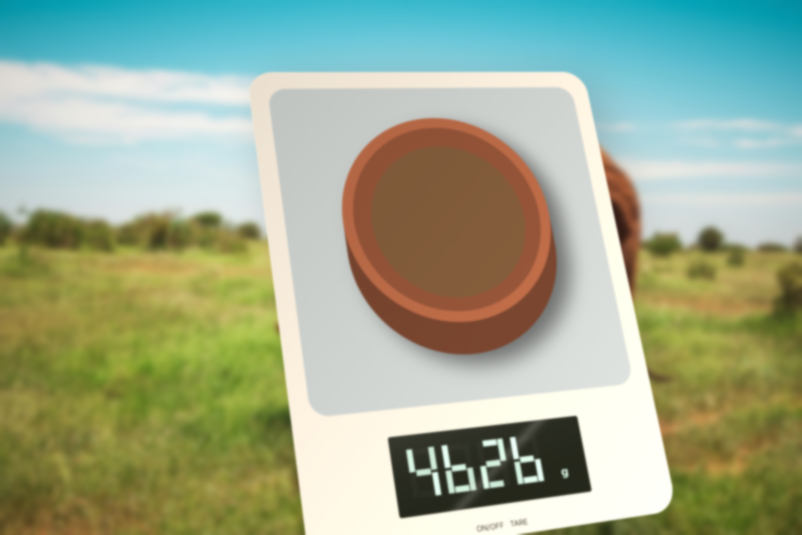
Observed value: 4626; g
